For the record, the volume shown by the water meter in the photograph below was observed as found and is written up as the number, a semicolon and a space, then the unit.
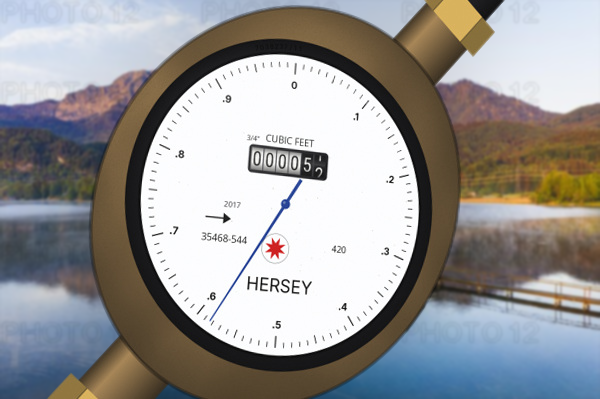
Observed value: 51.58; ft³
